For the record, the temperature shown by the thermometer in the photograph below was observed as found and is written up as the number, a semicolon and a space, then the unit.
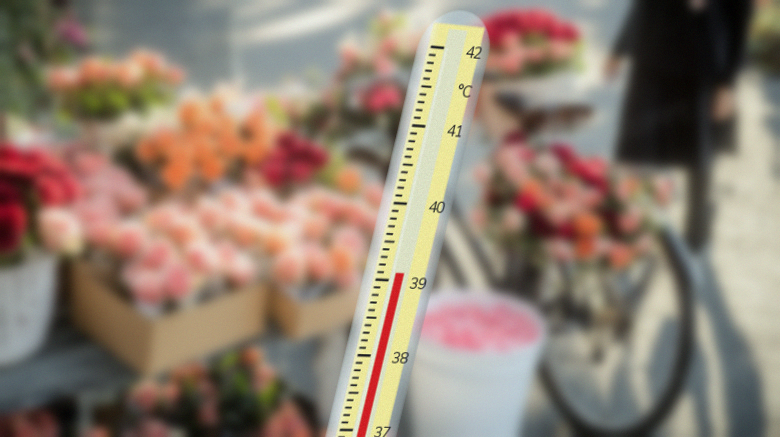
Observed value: 39.1; °C
